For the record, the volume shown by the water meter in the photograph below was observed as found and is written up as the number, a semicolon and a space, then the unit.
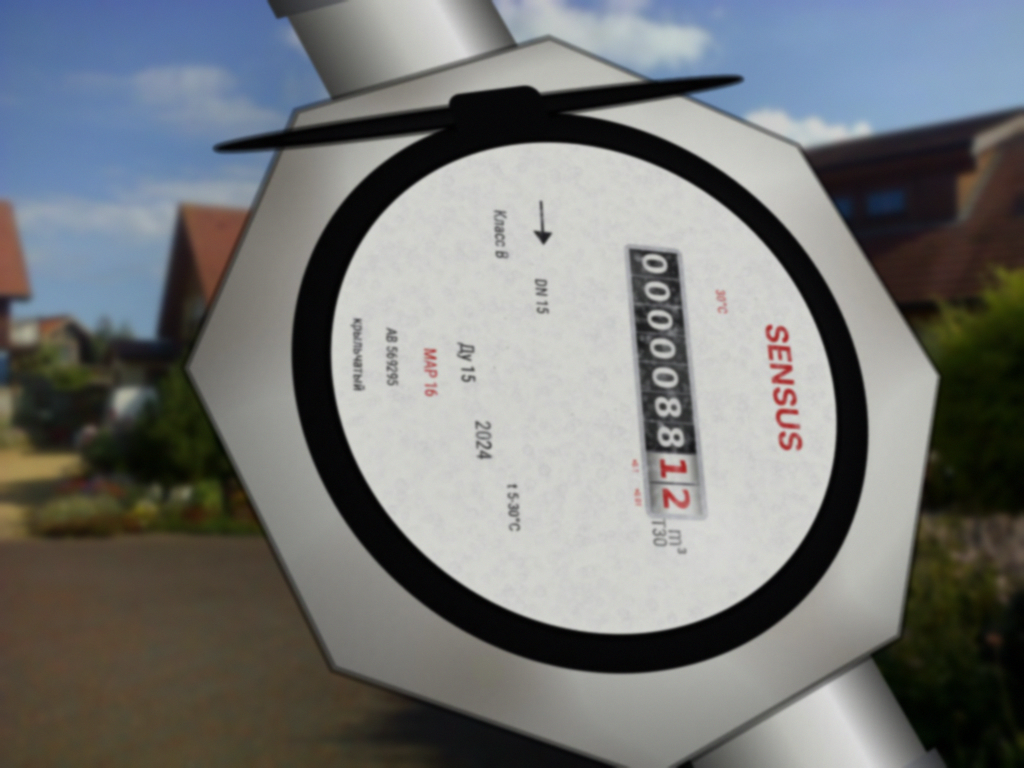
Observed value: 88.12; m³
